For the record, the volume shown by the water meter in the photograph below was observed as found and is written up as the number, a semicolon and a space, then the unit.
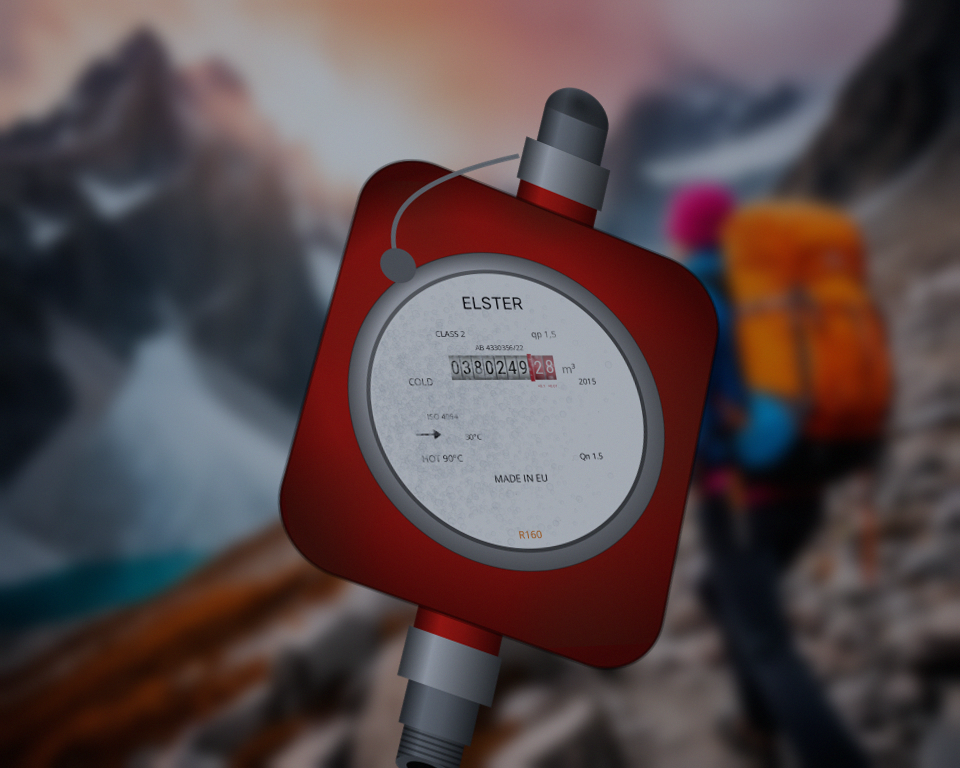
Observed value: 380249.28; m³
